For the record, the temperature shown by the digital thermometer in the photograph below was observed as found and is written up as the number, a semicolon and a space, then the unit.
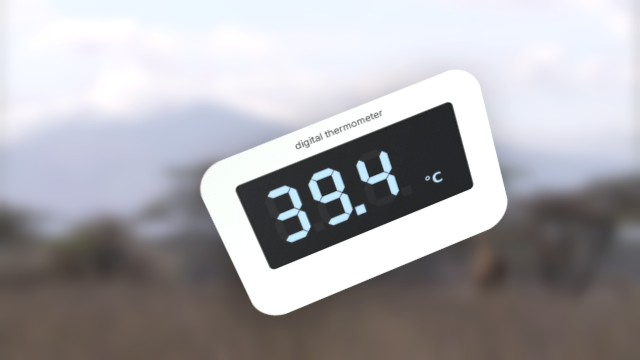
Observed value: 39.4; °C
